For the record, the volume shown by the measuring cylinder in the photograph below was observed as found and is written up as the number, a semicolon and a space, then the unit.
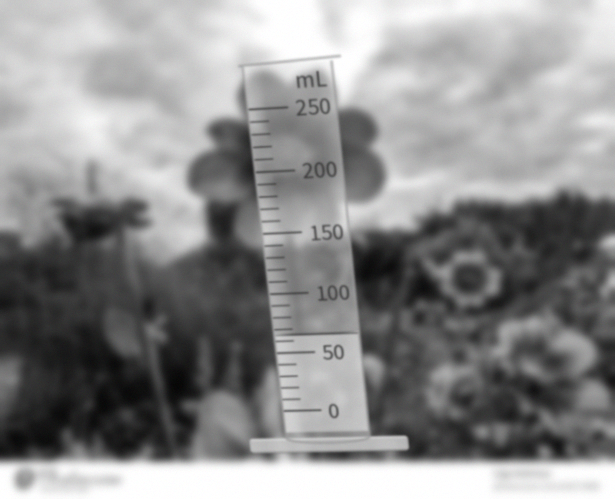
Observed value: 65; mL
